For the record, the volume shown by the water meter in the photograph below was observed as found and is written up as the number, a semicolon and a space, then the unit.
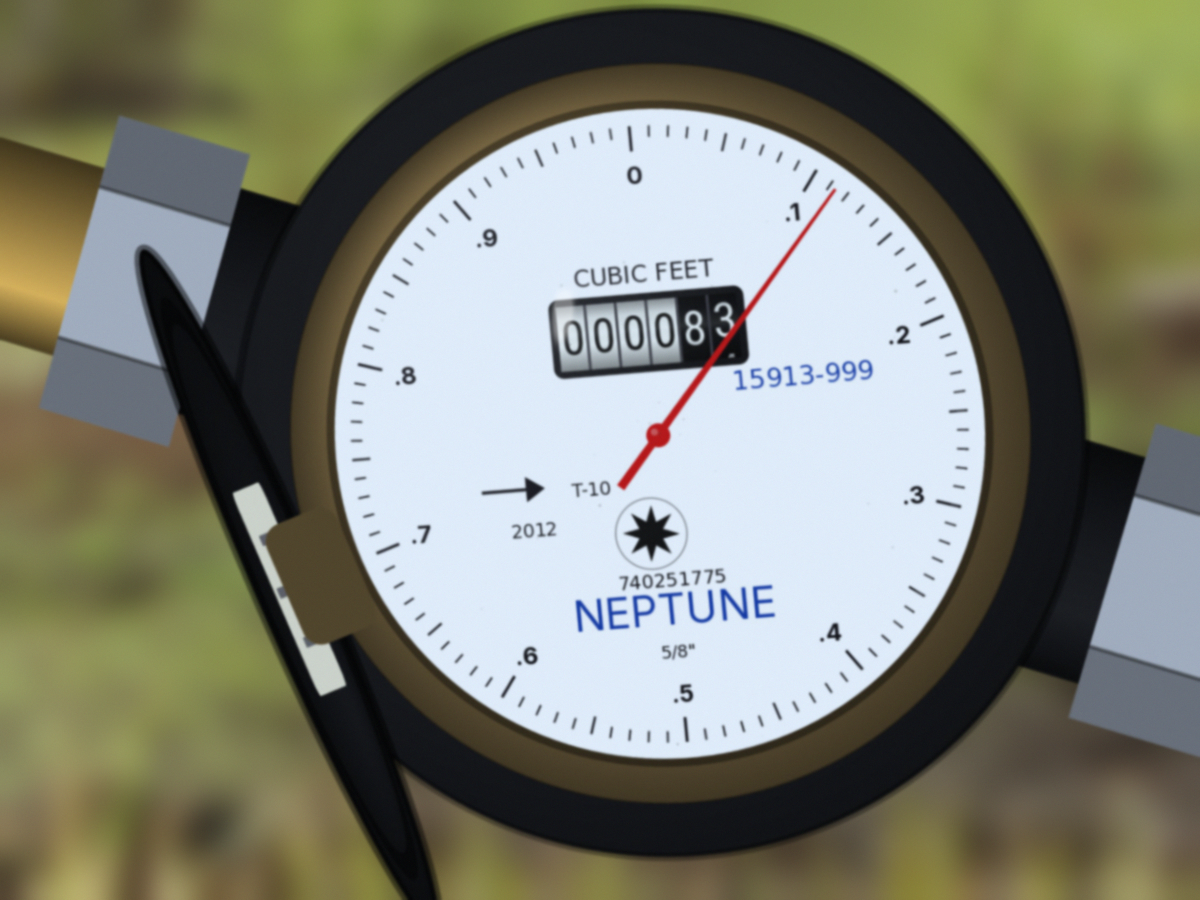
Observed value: 83.11; ft³
